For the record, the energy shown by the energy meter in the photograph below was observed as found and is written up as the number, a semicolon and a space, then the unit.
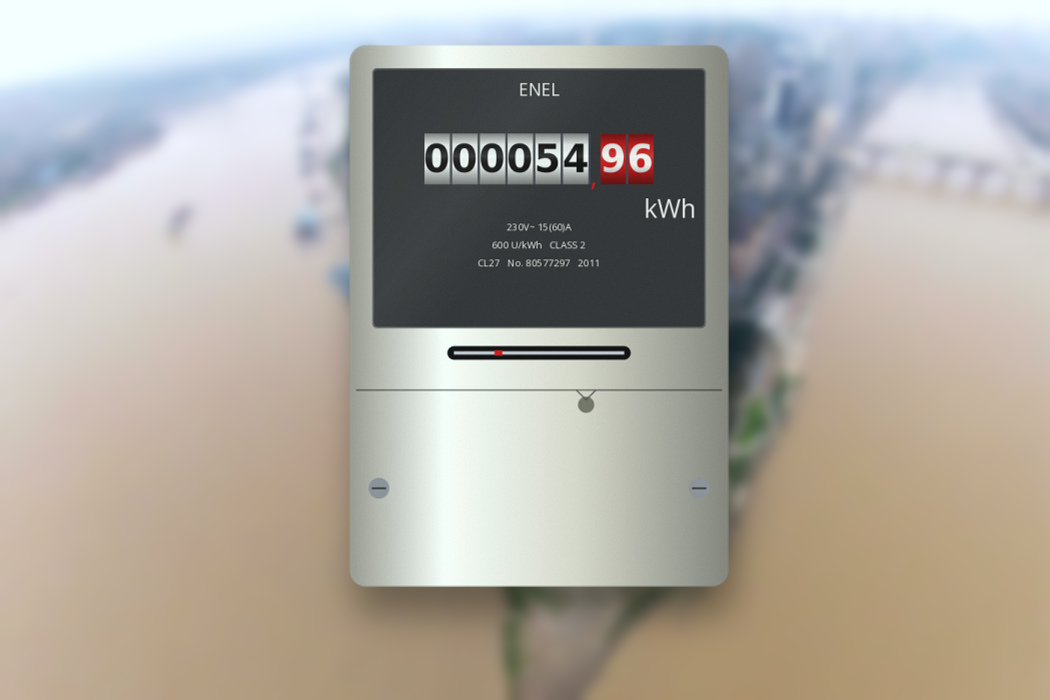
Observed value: 54.96; kWh
